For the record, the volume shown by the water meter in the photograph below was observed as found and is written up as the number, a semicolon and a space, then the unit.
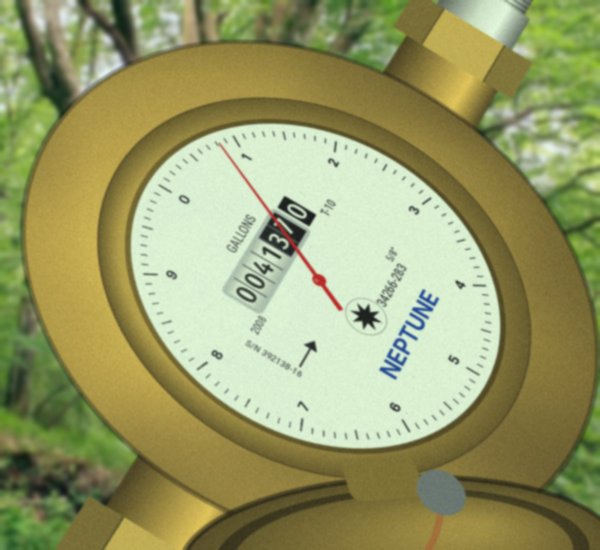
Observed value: 41370.8; gal
